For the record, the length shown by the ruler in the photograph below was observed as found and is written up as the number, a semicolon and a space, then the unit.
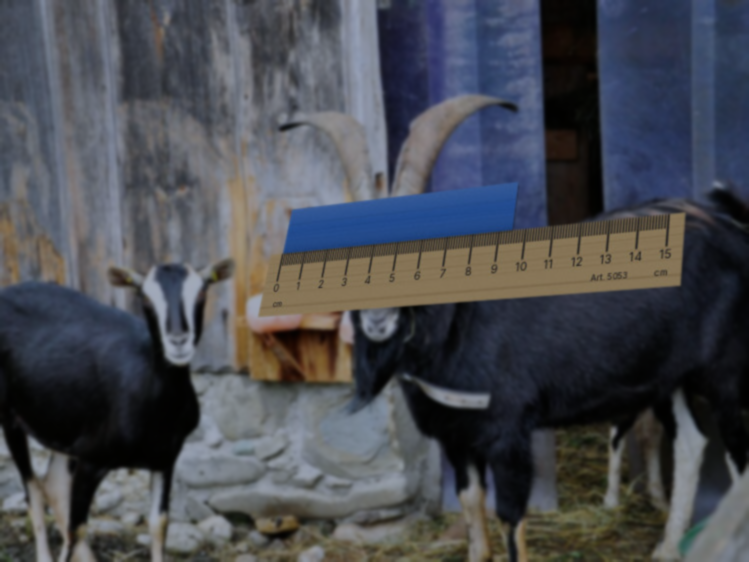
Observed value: 9.5; cm
